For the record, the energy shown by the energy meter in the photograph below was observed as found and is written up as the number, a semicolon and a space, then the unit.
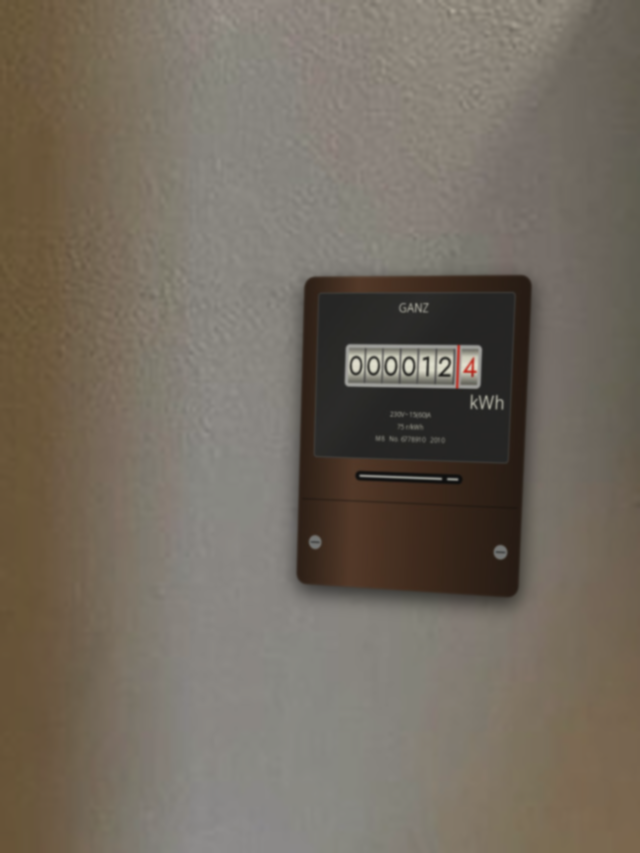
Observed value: 12.4; kWh
